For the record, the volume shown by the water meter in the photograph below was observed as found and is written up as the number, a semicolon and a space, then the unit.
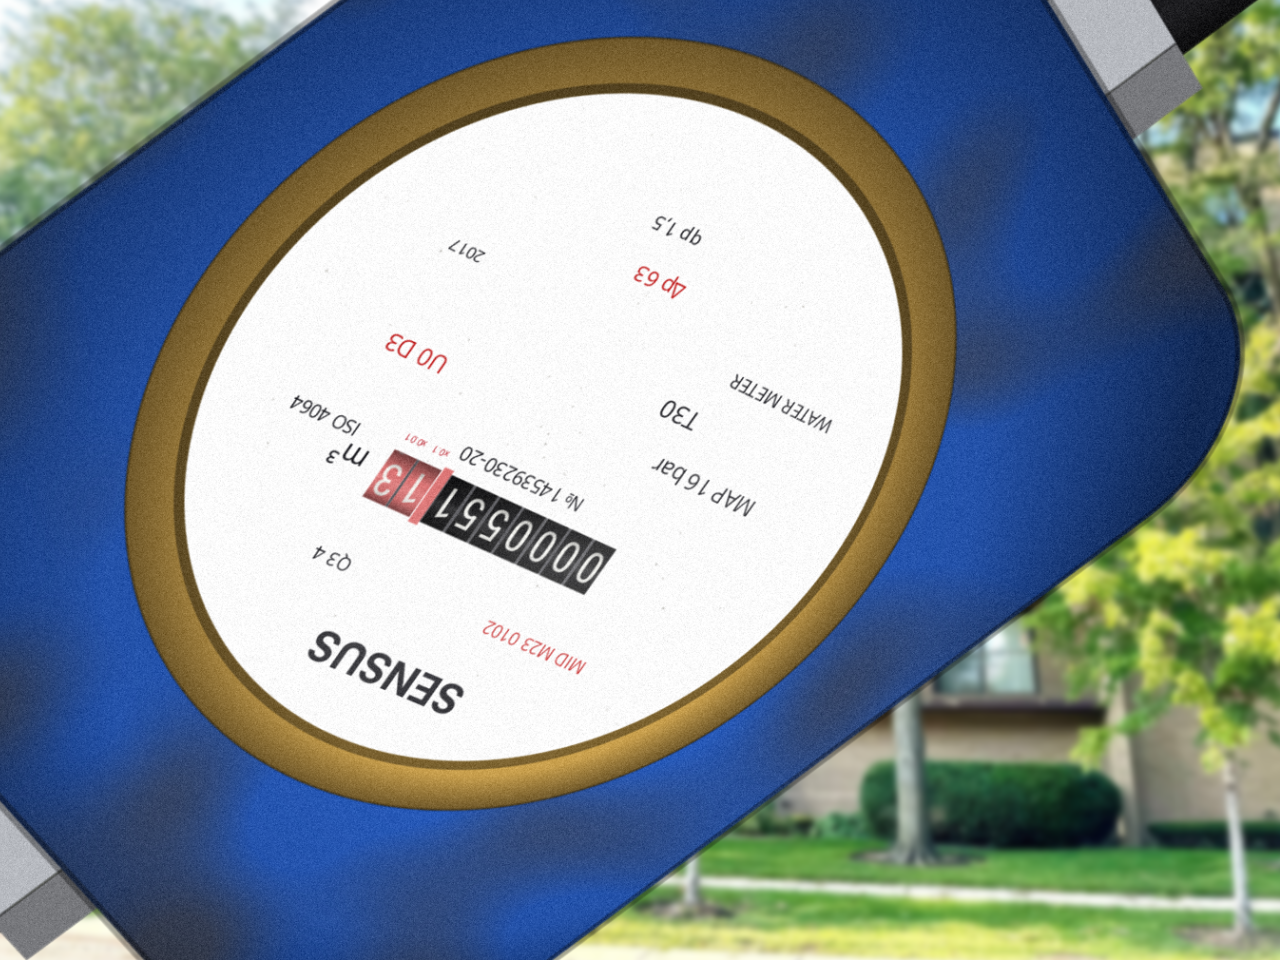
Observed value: 551.13; m³
